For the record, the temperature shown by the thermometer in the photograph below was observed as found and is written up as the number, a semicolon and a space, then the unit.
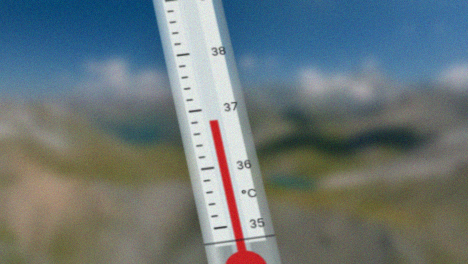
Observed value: 36.8; °C
